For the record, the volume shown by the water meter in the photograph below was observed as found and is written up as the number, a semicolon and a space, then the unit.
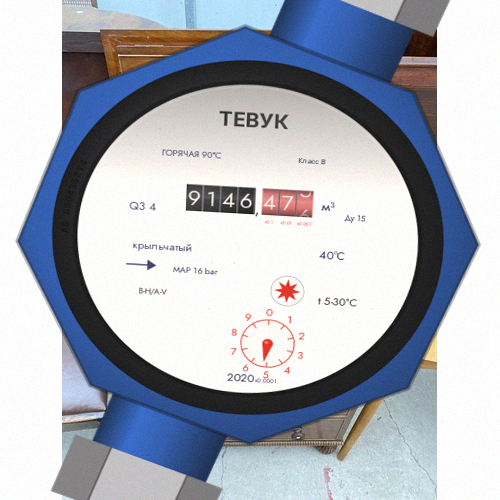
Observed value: 9146.4755; m³
